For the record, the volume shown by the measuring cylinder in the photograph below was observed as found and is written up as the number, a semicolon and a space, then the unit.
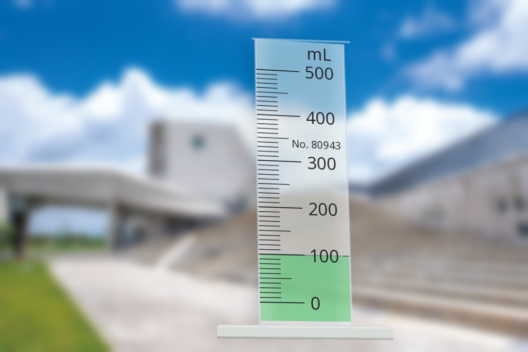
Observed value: 100; mL
